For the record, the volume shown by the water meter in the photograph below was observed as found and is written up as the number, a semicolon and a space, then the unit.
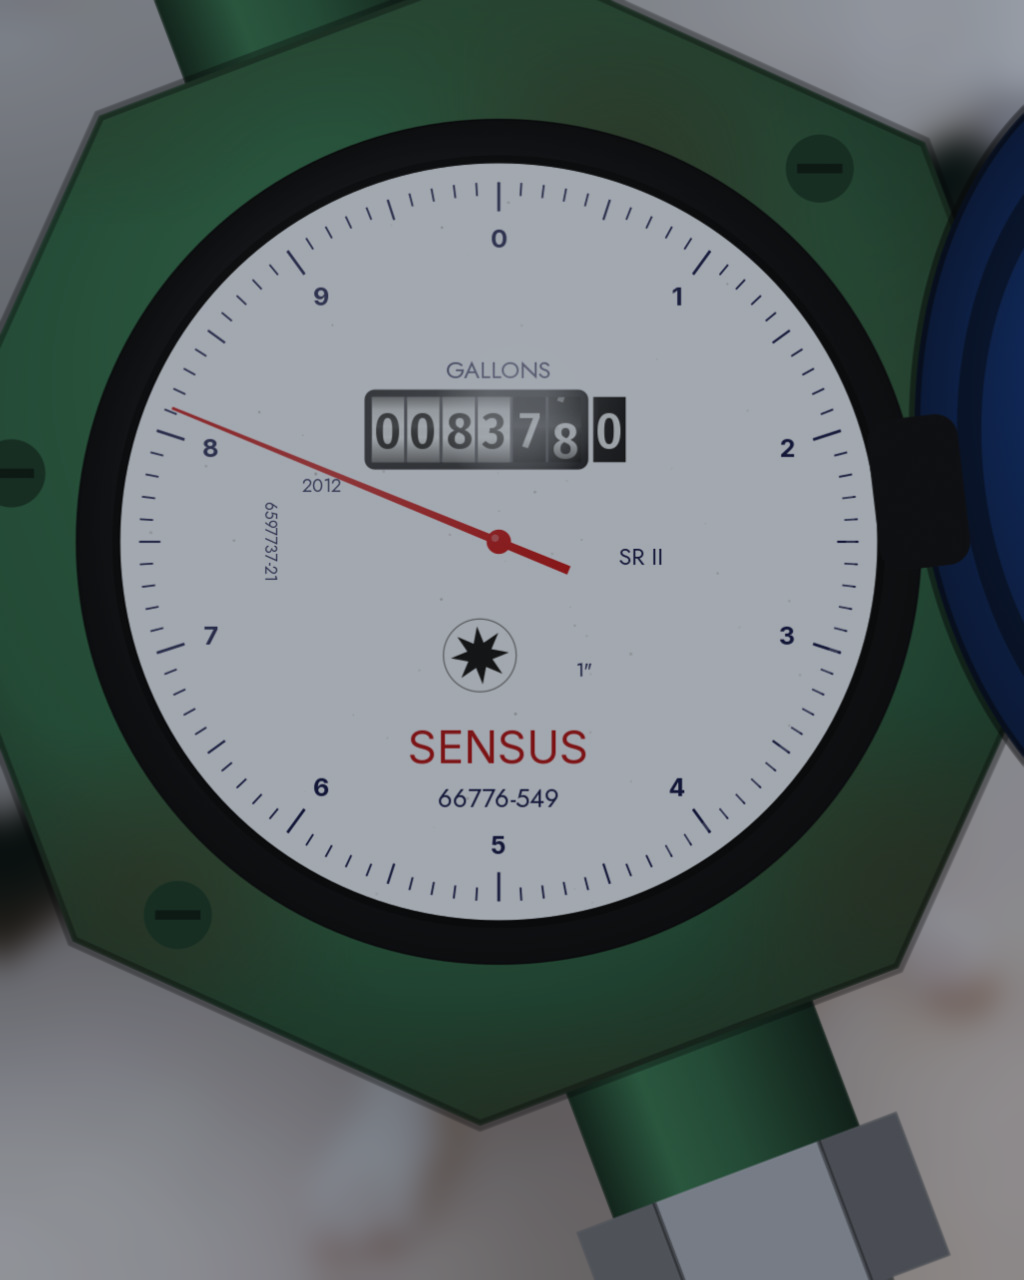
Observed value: 83778.1; gal
